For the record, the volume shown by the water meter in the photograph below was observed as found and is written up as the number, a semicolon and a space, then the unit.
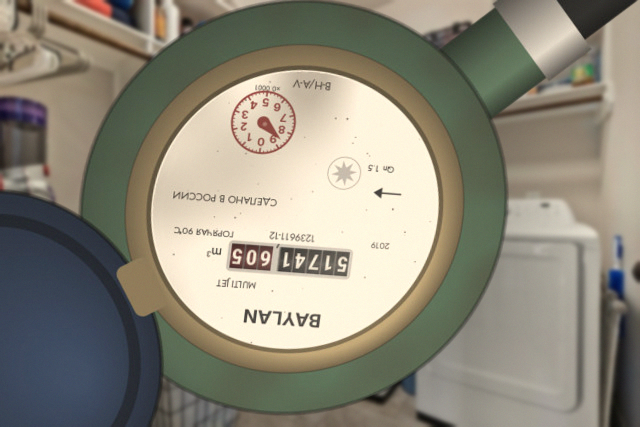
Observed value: 51741.6058; m³
